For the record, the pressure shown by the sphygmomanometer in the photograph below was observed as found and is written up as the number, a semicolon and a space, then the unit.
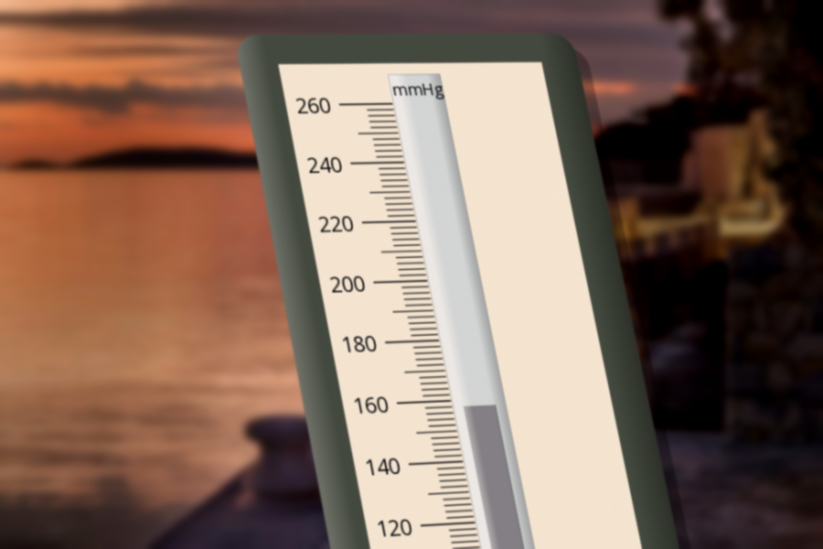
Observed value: 158; mmHg
